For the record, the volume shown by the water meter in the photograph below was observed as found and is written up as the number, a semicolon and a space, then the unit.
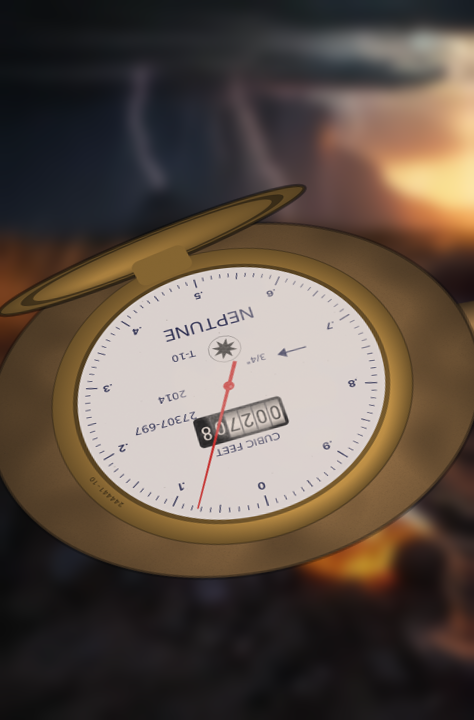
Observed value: 2708.07; ft³
